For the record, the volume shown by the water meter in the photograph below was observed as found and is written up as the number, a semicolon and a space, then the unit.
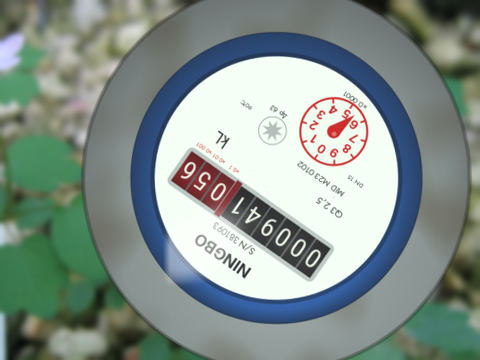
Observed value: 941.0565; kL
